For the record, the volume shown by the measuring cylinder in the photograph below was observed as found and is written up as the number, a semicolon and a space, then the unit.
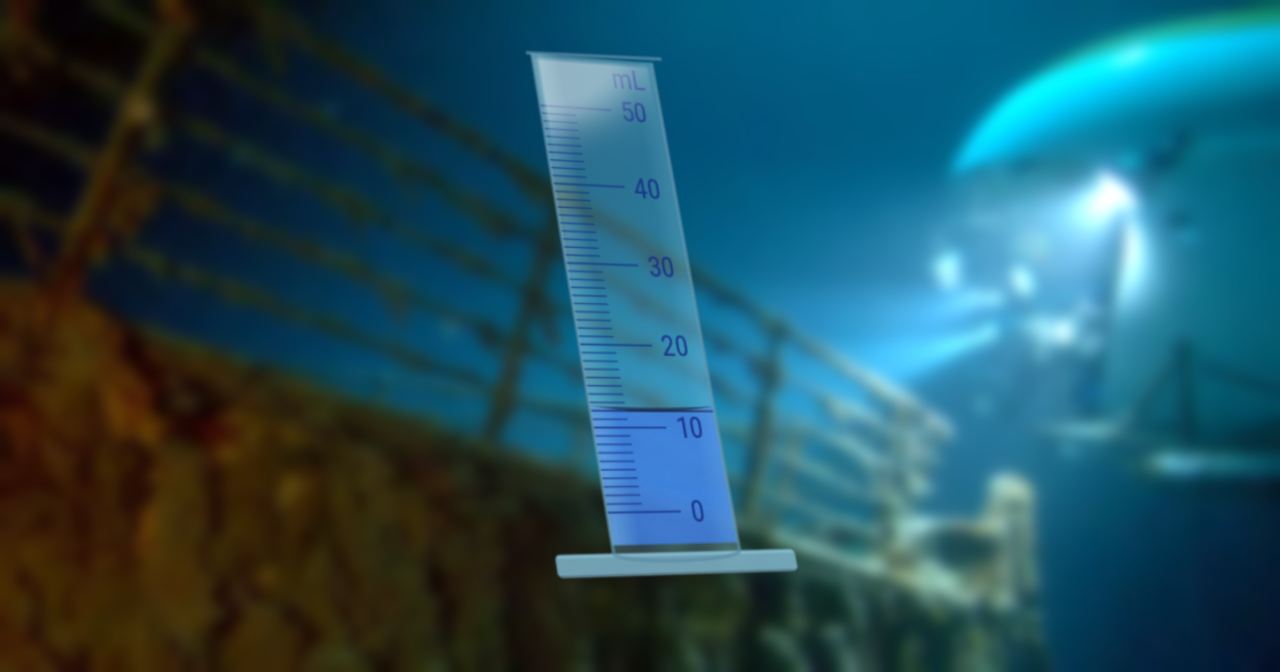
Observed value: 12; mL
